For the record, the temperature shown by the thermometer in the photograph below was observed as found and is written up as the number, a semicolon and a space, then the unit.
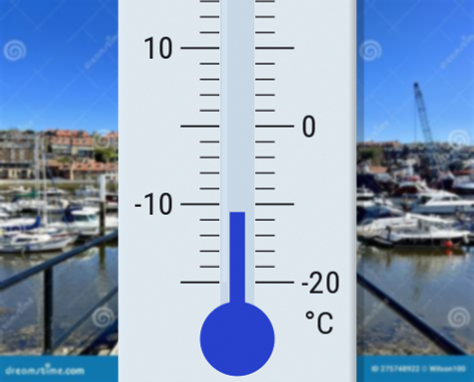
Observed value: -11; °C
